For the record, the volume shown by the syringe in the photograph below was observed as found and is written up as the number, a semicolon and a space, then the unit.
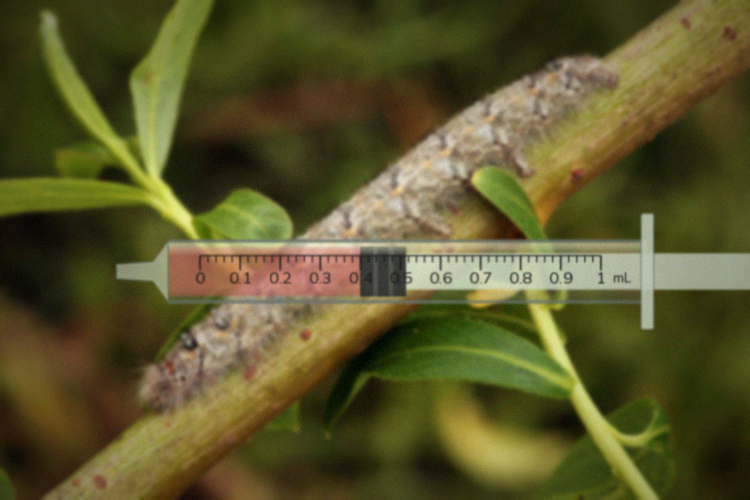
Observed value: 0.4; mL
